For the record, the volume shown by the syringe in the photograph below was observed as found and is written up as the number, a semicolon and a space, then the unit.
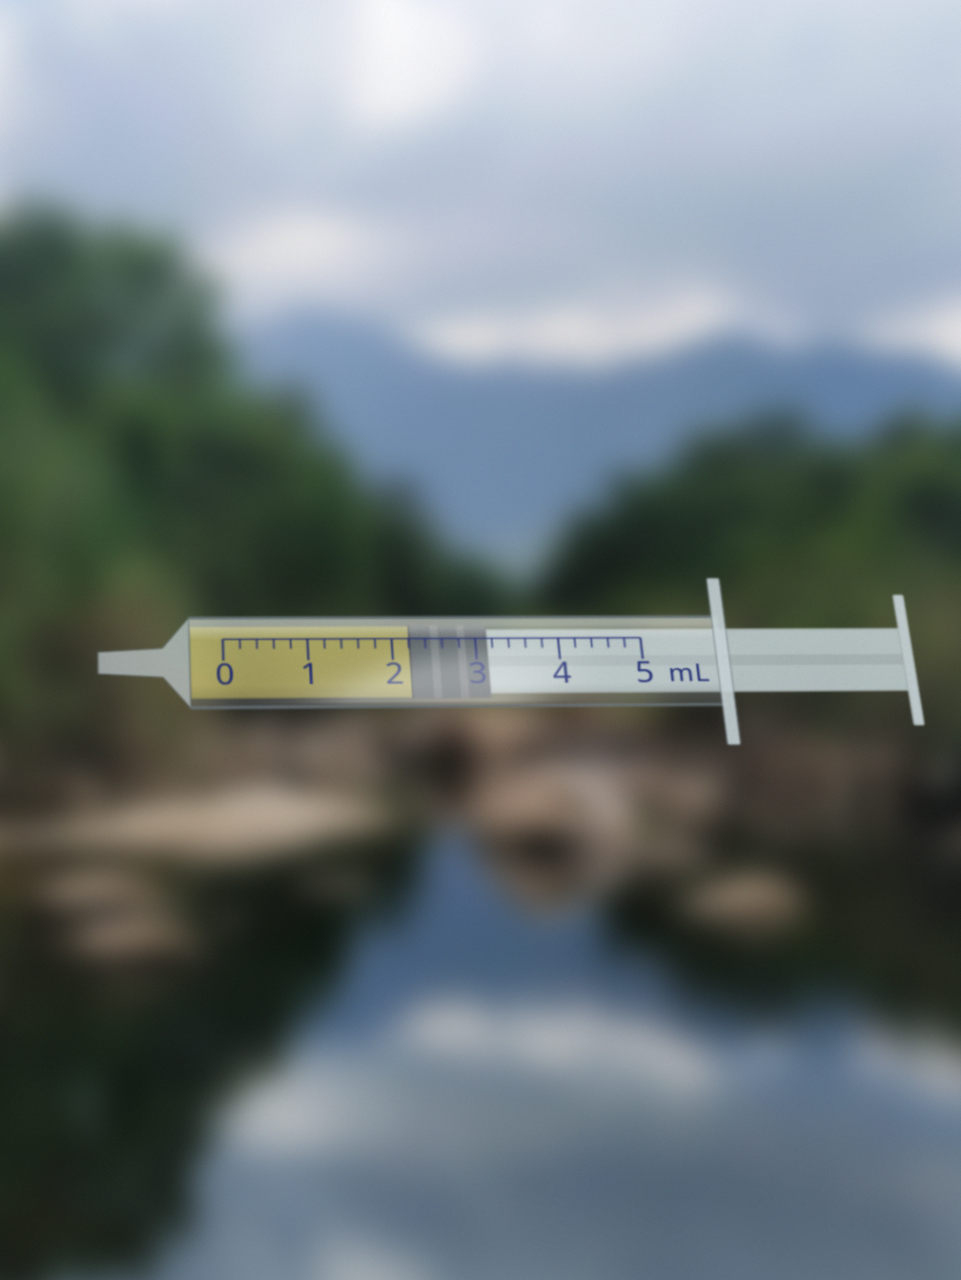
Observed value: 2.2; mL
